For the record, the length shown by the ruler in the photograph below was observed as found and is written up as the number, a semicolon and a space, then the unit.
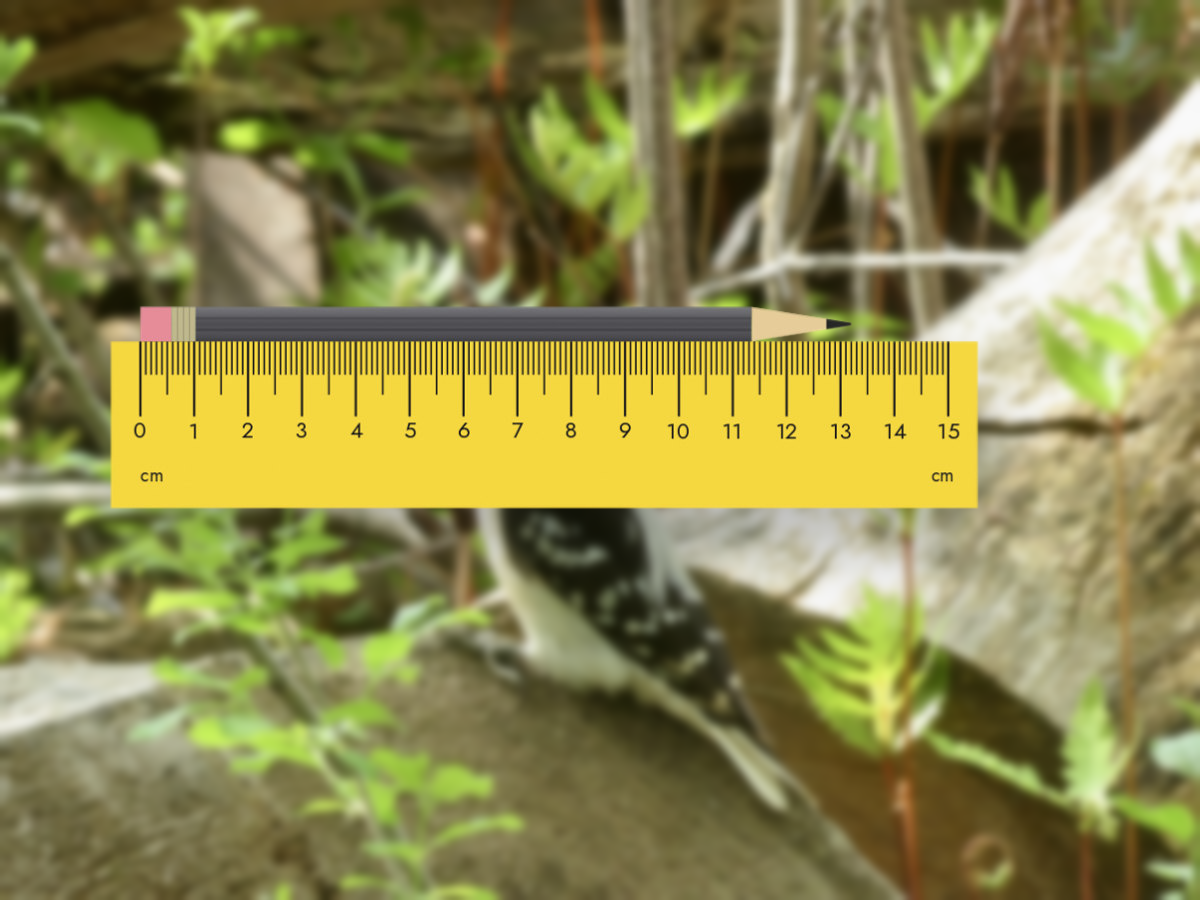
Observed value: 13.2; cm
